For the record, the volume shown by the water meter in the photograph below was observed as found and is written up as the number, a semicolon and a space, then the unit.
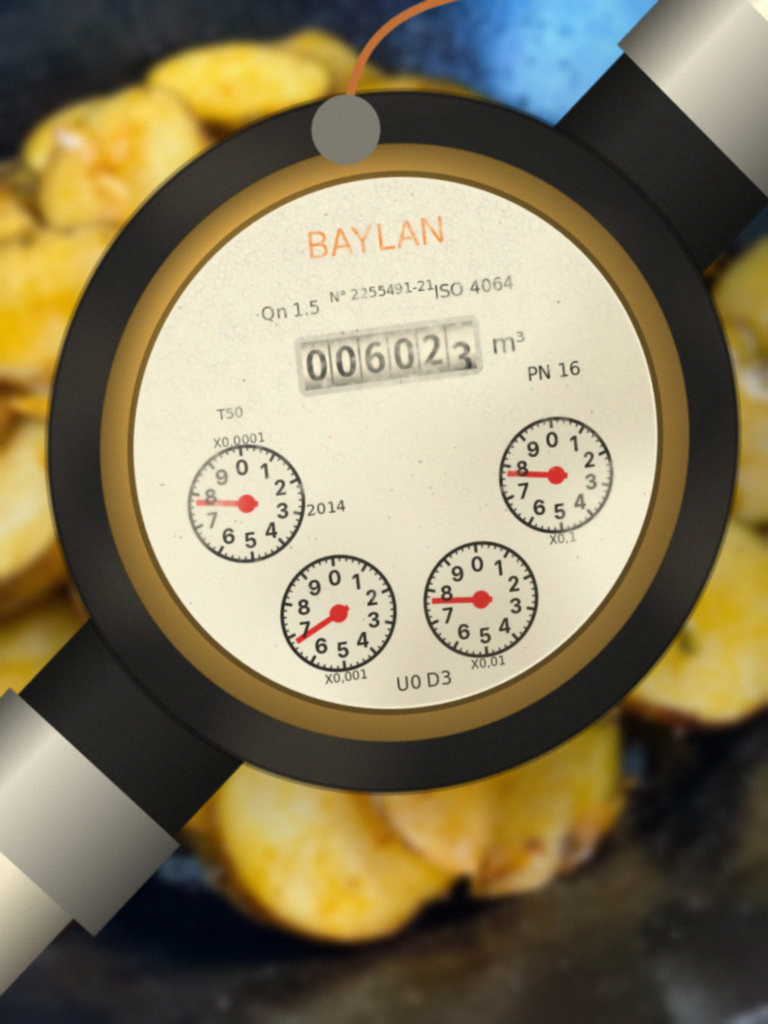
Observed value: 6022.7767; m³
